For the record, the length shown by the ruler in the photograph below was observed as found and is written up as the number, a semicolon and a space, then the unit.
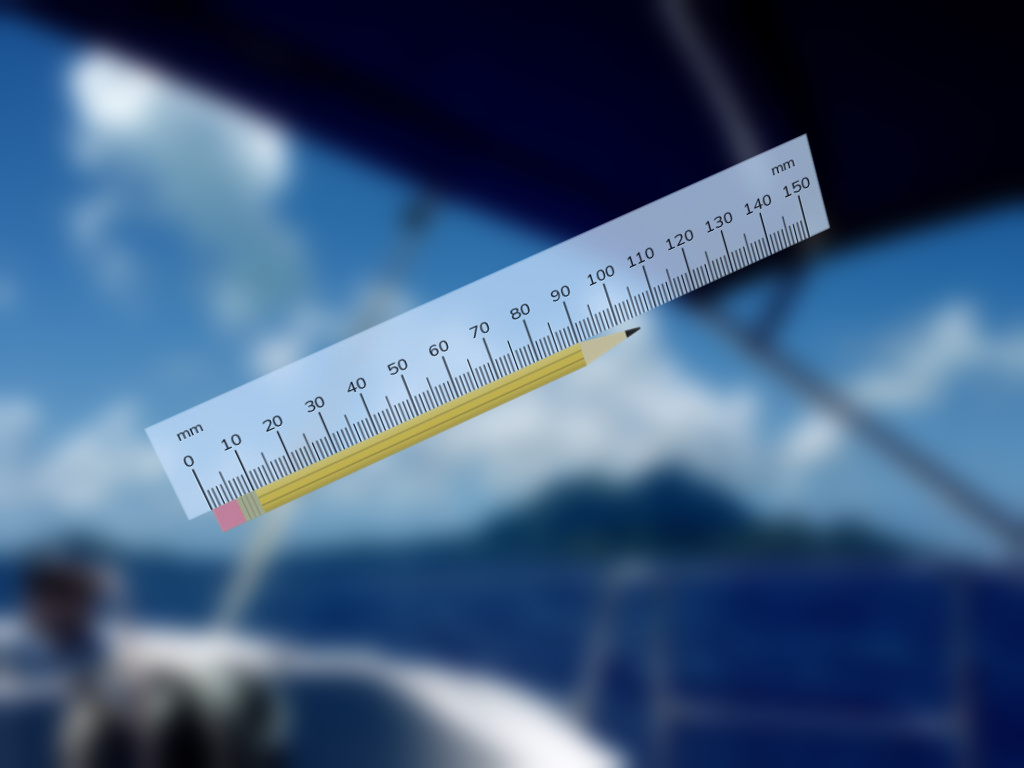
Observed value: 105; mm
